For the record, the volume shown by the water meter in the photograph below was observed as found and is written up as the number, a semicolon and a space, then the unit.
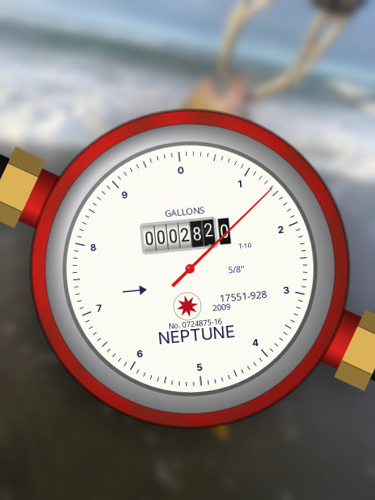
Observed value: 2821.4; gal
